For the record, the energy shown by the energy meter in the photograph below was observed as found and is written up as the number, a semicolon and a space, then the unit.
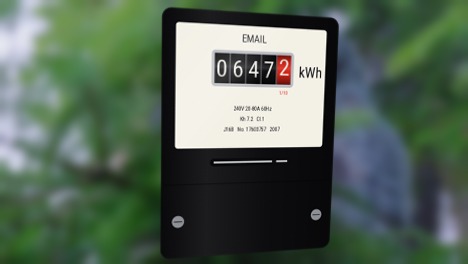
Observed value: 647.2; kWh
